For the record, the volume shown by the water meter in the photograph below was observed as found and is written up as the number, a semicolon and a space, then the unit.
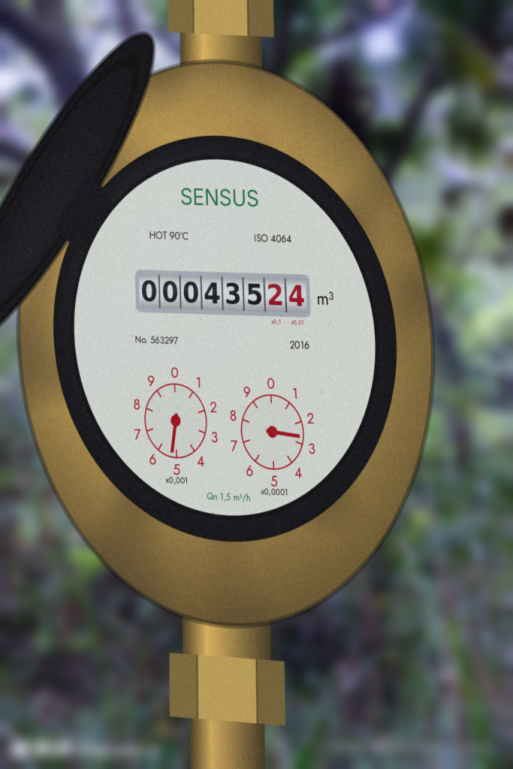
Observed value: 435.2452; m³
